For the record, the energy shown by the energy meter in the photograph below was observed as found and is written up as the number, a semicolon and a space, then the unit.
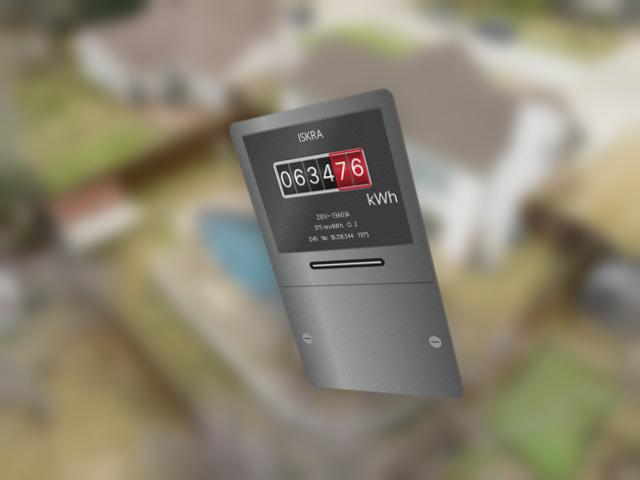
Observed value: 634.76; kWh
